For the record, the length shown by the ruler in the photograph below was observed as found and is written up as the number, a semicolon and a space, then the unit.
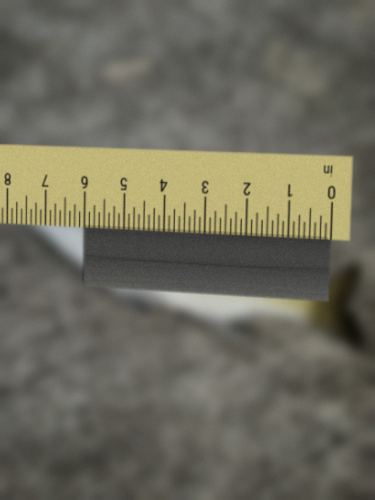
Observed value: 6; in
